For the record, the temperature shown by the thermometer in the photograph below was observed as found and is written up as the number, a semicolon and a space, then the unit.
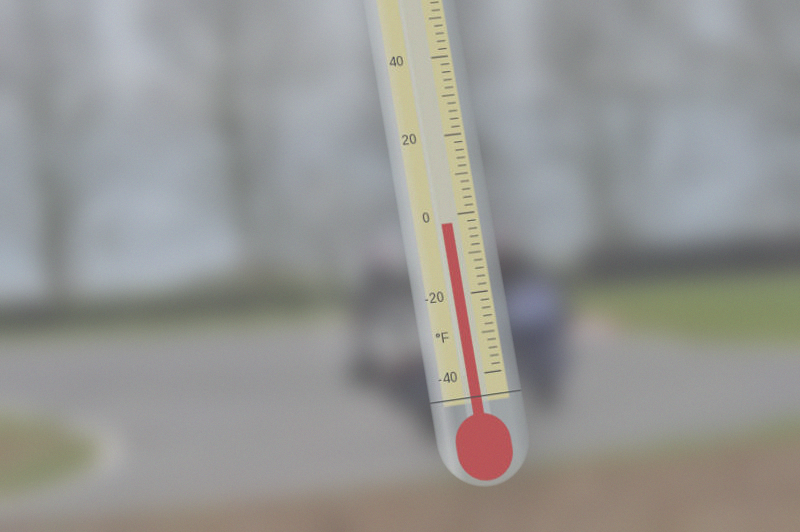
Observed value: -2; °F
